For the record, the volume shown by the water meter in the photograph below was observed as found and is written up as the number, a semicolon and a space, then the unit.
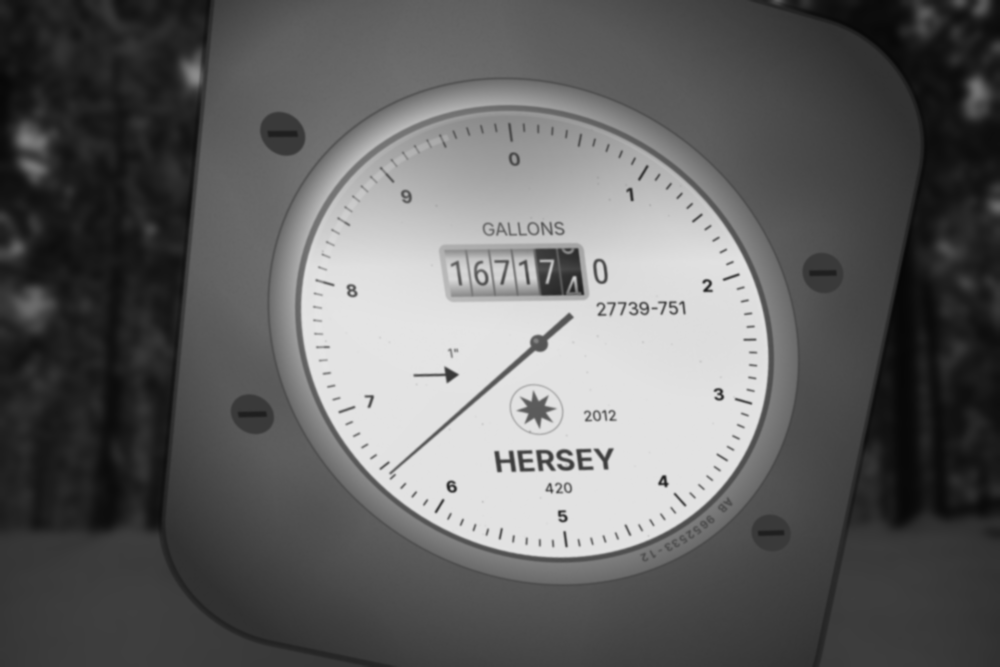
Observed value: 1671736.4; gal
